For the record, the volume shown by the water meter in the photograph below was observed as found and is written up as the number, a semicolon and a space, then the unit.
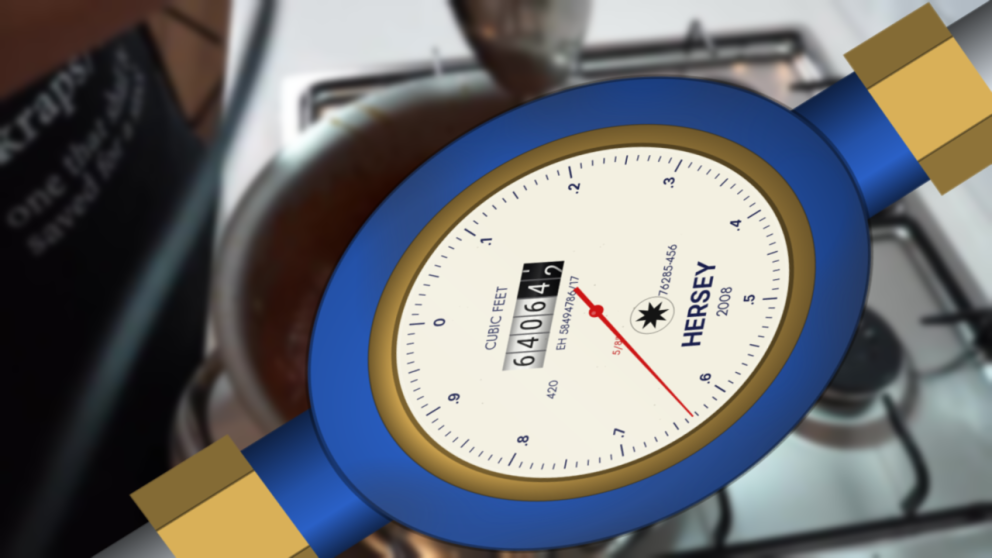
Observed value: 640641.63; ft³
